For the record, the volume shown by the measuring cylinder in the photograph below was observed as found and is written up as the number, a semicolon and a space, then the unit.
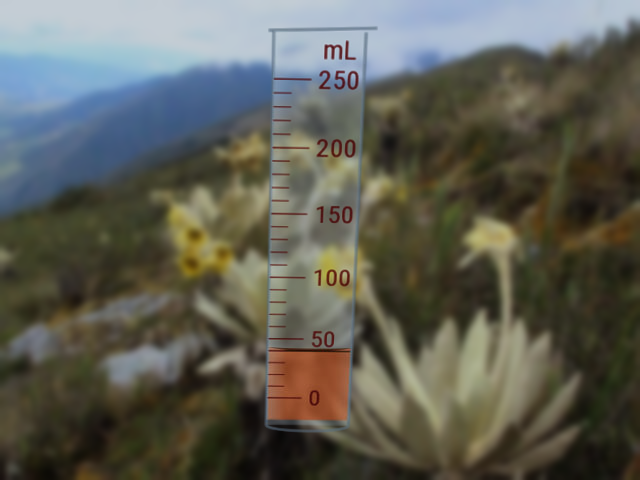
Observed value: 40; mL
